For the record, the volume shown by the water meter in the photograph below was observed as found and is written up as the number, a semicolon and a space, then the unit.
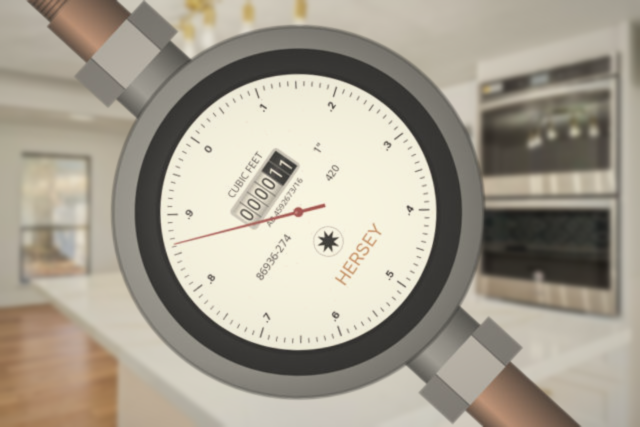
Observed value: 10.86; ft³
